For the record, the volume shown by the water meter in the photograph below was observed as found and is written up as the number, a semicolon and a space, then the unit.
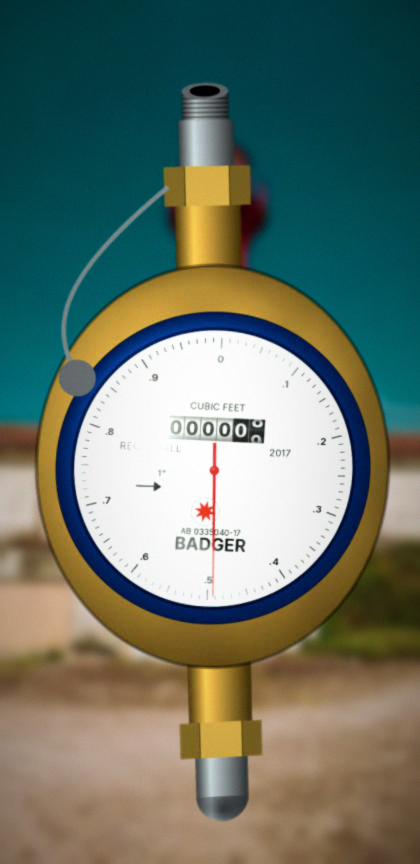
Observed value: 8.49; ft³
